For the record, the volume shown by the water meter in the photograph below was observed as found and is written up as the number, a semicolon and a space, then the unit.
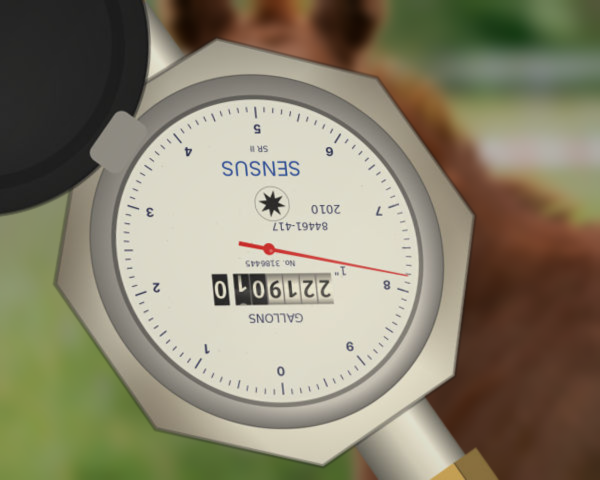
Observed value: 2219007.8; gal
